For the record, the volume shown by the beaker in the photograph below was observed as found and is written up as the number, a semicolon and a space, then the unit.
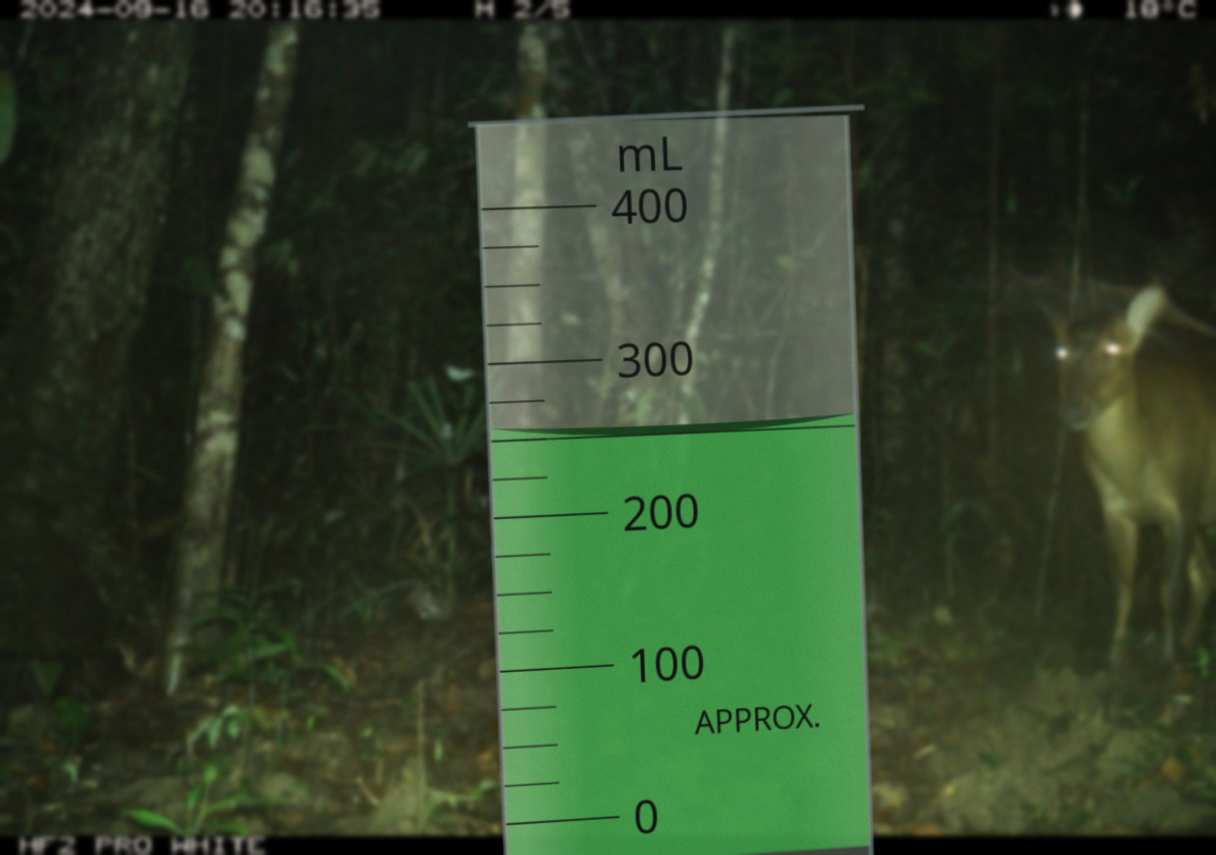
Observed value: 250; mL
